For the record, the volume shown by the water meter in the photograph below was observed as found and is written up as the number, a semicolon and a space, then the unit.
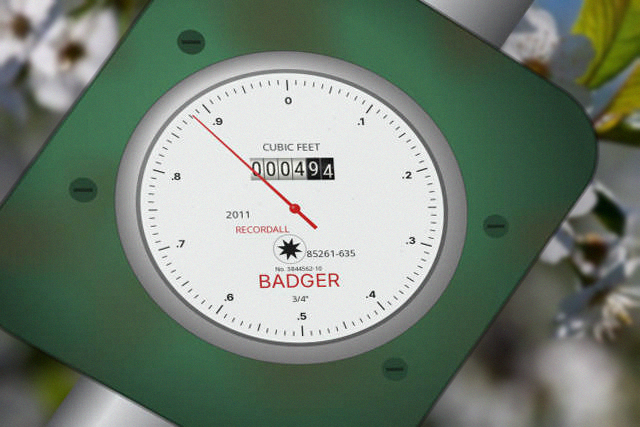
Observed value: 493.88; ft³
